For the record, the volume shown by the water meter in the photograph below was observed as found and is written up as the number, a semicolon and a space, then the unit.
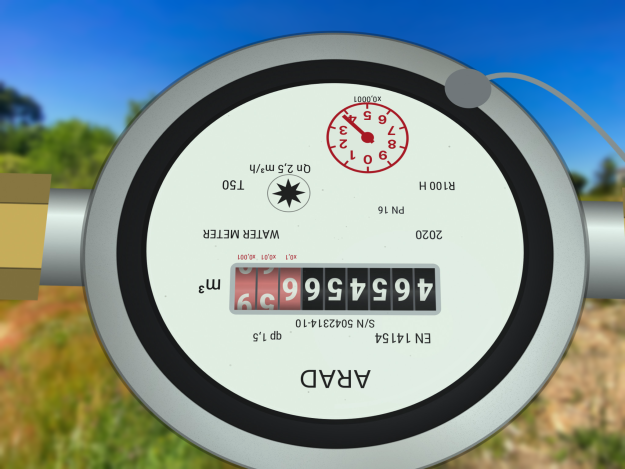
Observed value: 465456.6593; m³
